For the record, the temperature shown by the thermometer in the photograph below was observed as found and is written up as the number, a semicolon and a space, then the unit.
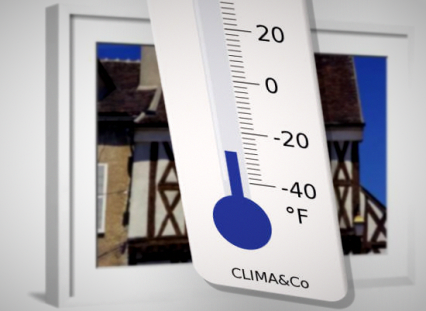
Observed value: -28; °F
